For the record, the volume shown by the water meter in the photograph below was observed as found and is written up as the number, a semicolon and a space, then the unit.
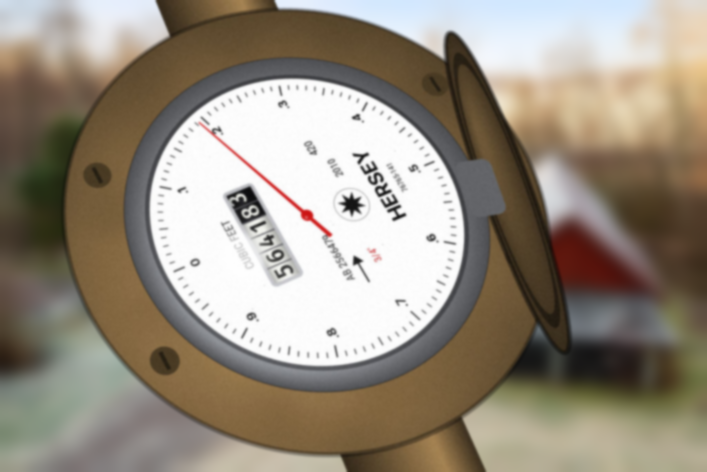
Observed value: 564183.19; ft³
